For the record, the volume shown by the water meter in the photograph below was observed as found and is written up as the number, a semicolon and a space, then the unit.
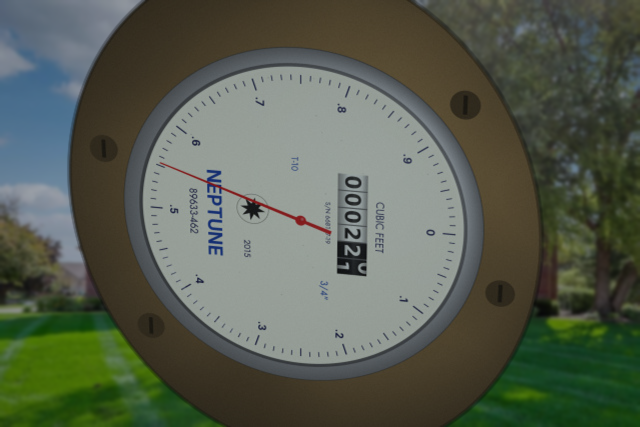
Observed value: 220.55; ft³
